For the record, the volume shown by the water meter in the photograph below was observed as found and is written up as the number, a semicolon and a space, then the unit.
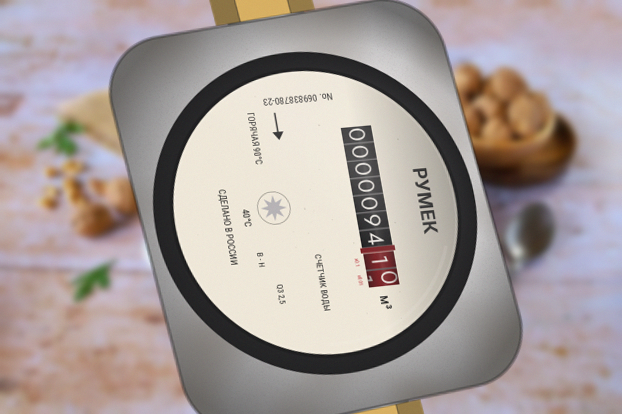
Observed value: 94.10; m³
